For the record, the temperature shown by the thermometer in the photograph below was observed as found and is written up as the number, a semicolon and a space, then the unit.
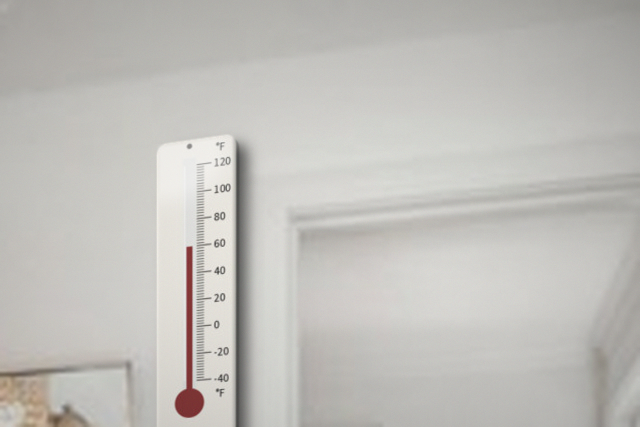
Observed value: 60; °F
